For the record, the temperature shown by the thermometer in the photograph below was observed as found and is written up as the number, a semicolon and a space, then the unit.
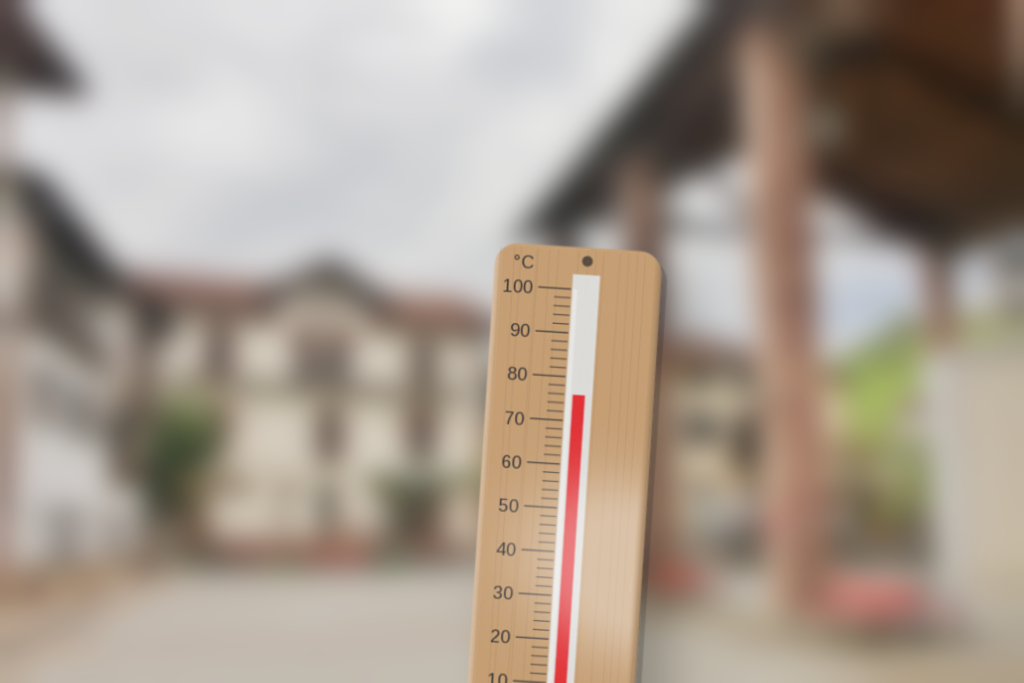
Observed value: 76; °C
